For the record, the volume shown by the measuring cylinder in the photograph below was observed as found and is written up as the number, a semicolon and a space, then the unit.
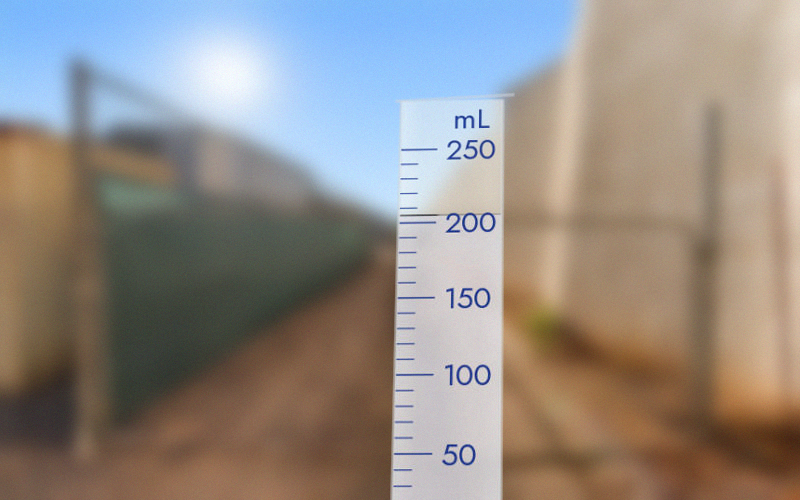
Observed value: 205; mL
